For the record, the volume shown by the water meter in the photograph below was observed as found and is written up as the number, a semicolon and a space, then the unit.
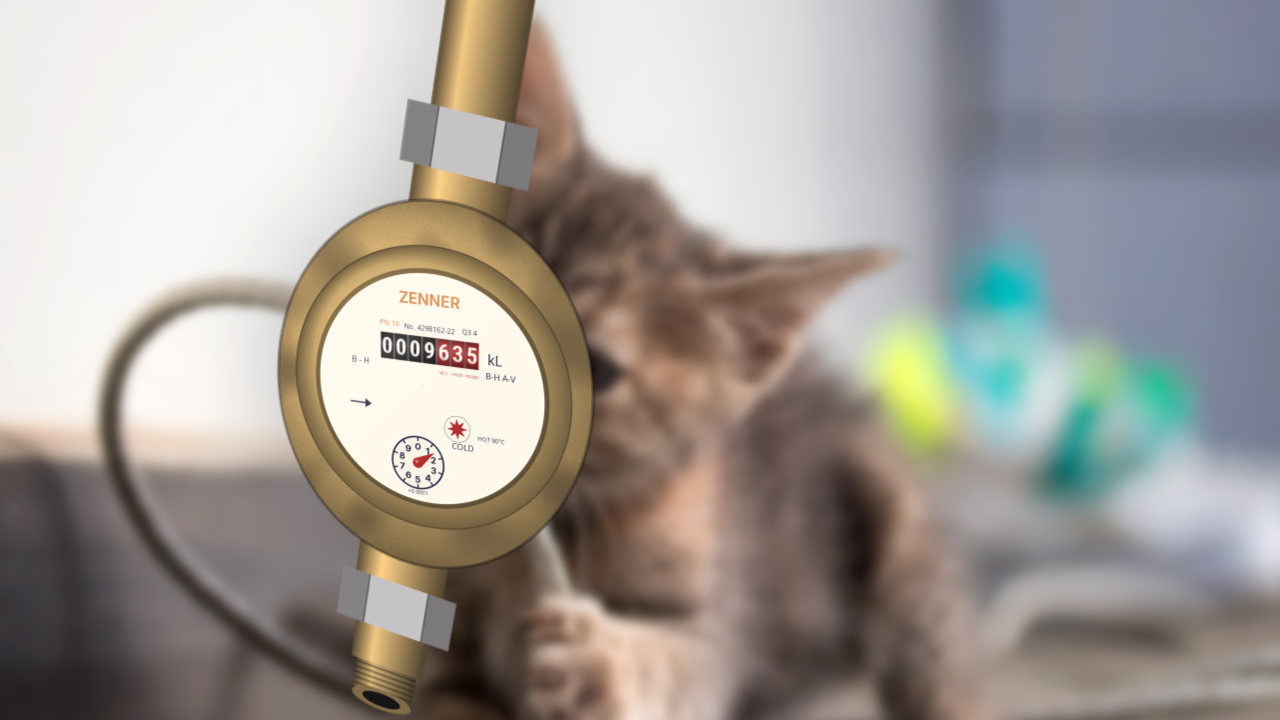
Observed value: 9.6351; kL
